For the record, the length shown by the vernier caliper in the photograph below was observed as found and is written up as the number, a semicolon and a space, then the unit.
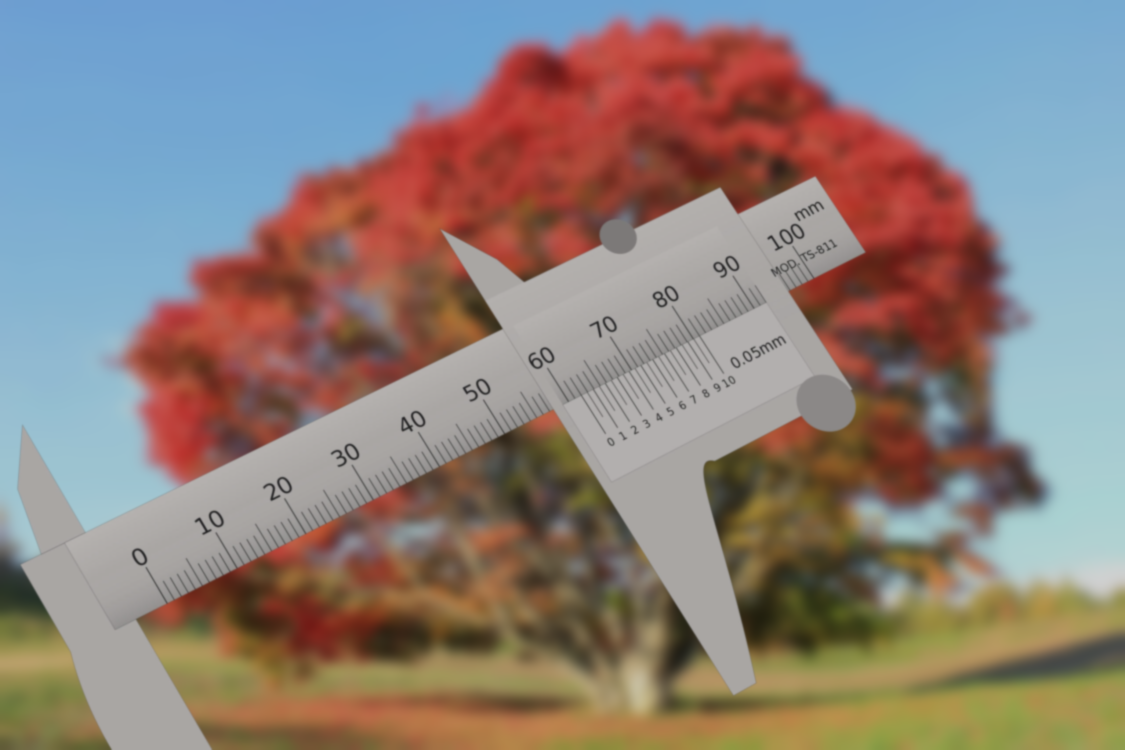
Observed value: 62.0; mm
